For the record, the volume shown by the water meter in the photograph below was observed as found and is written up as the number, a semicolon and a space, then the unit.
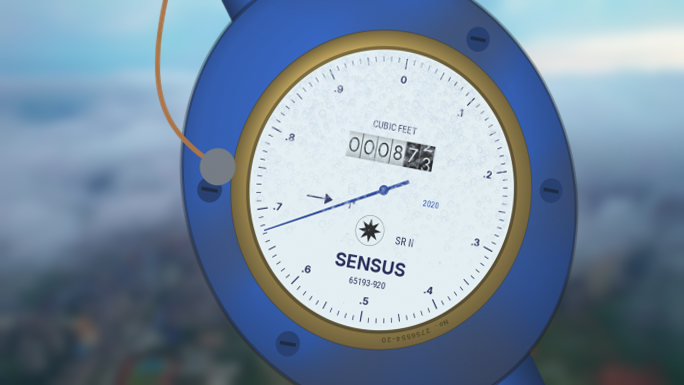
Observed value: 872.67; ft³
